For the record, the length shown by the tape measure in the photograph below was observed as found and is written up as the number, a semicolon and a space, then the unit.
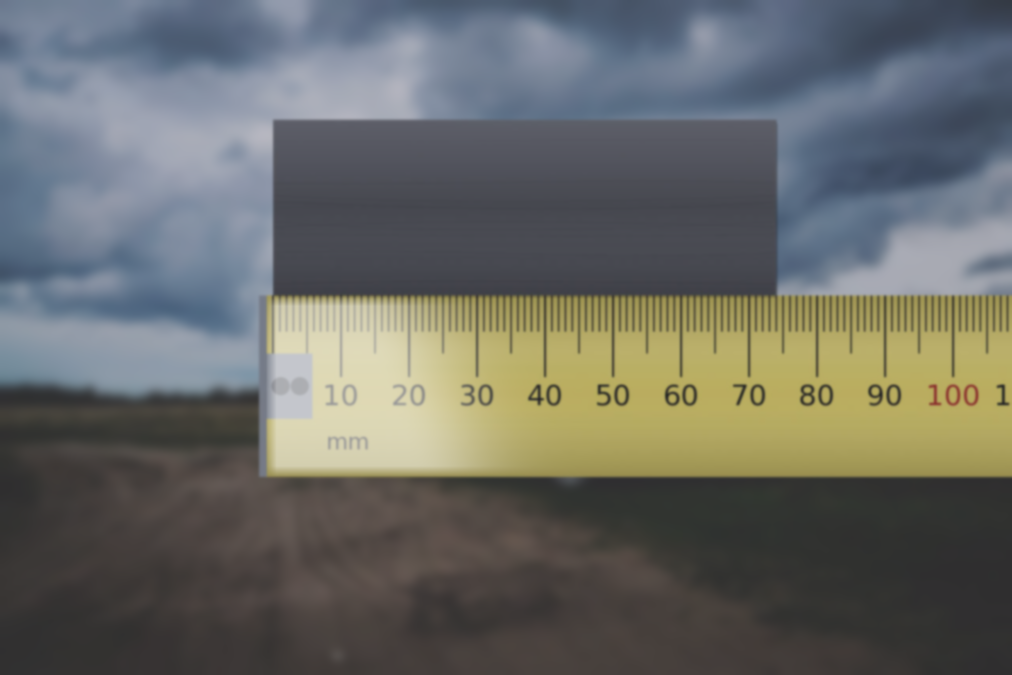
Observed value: 74; mm
